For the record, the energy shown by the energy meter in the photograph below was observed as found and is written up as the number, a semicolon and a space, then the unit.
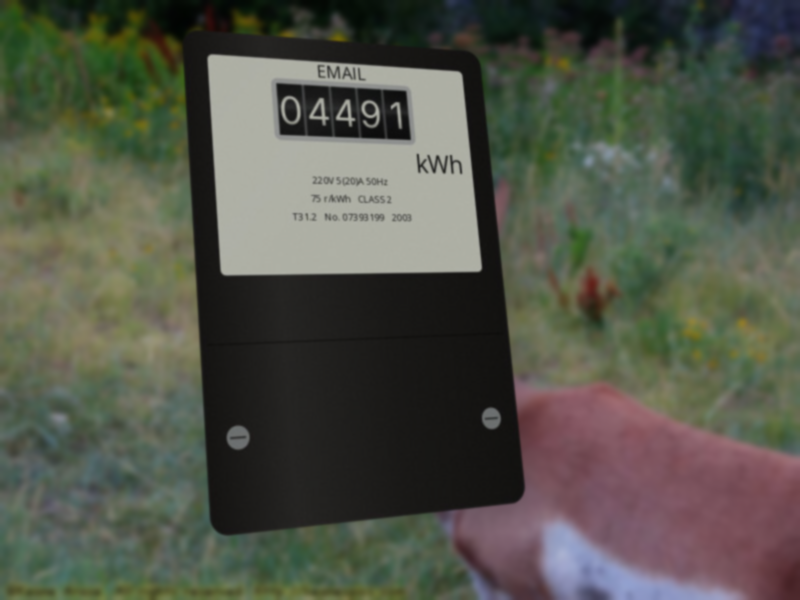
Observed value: 4491; kWh
